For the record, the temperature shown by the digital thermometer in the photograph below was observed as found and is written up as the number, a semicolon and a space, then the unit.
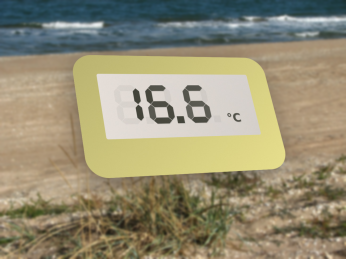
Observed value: 16.6; °C
